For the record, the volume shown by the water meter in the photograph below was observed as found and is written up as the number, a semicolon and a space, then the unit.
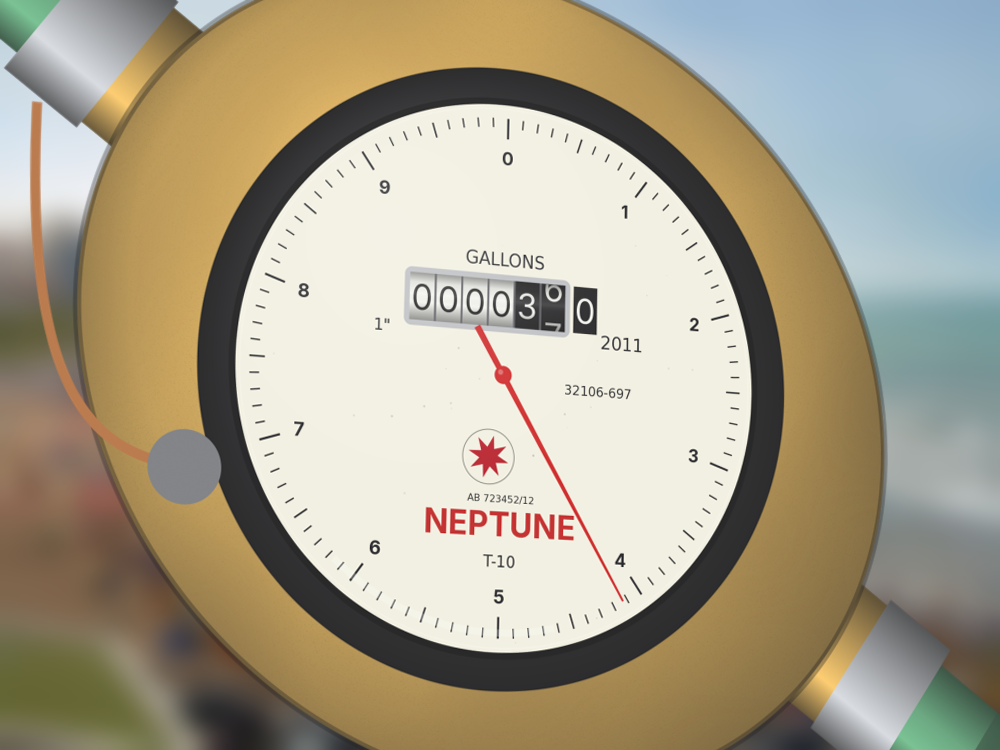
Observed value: 364.1; gal
